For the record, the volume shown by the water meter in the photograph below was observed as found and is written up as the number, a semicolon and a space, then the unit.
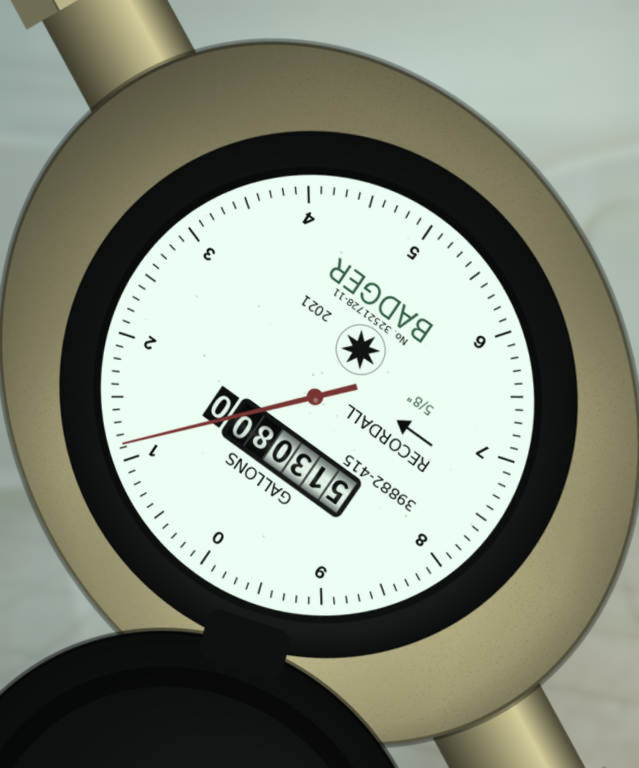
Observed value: 5130801.1; gal
